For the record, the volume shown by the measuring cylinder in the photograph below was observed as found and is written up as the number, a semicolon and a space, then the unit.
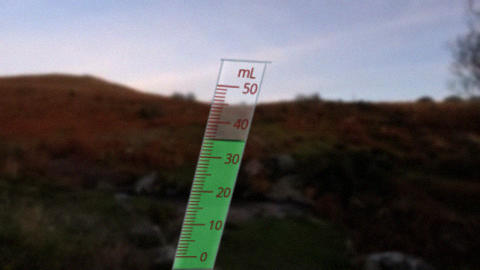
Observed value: 35; mL
